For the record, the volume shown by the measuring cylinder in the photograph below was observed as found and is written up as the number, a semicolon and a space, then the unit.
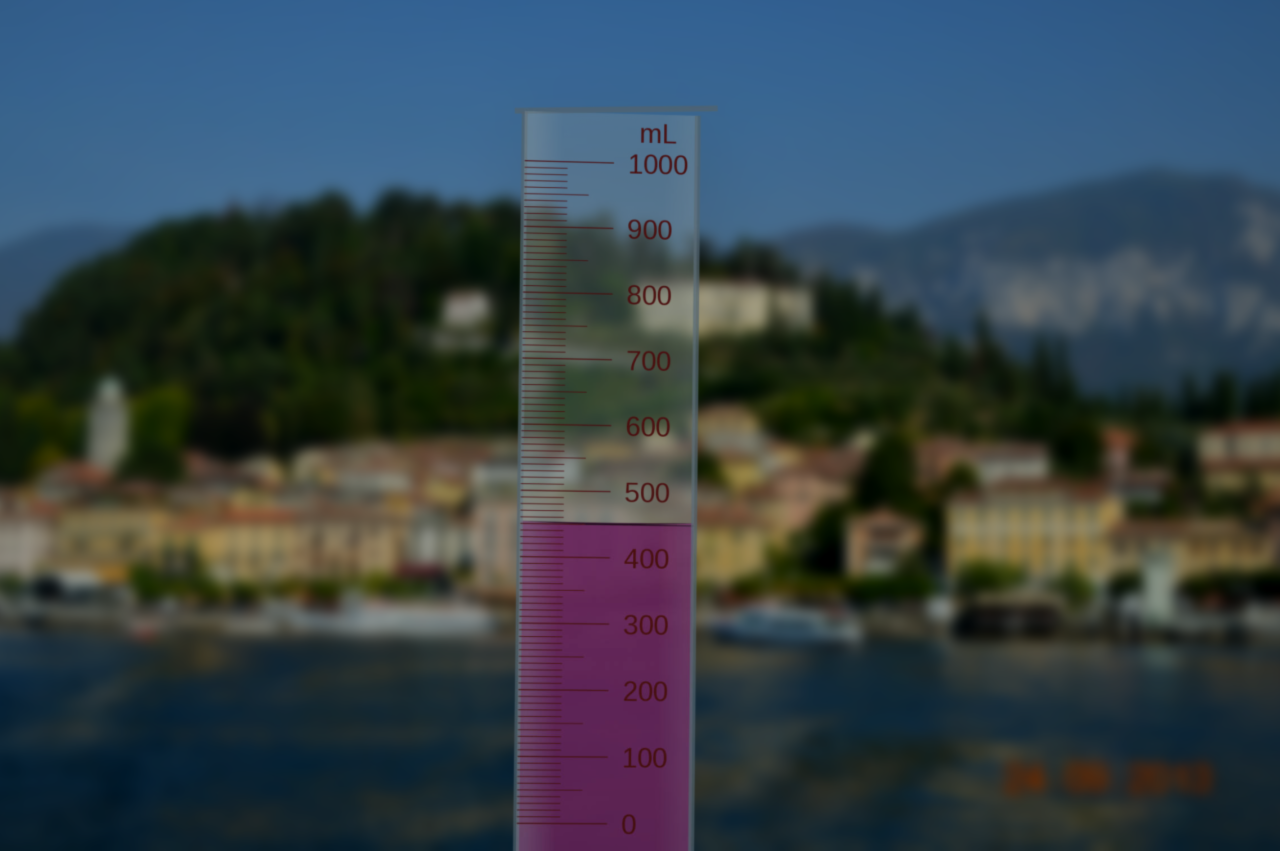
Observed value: 450; mL
